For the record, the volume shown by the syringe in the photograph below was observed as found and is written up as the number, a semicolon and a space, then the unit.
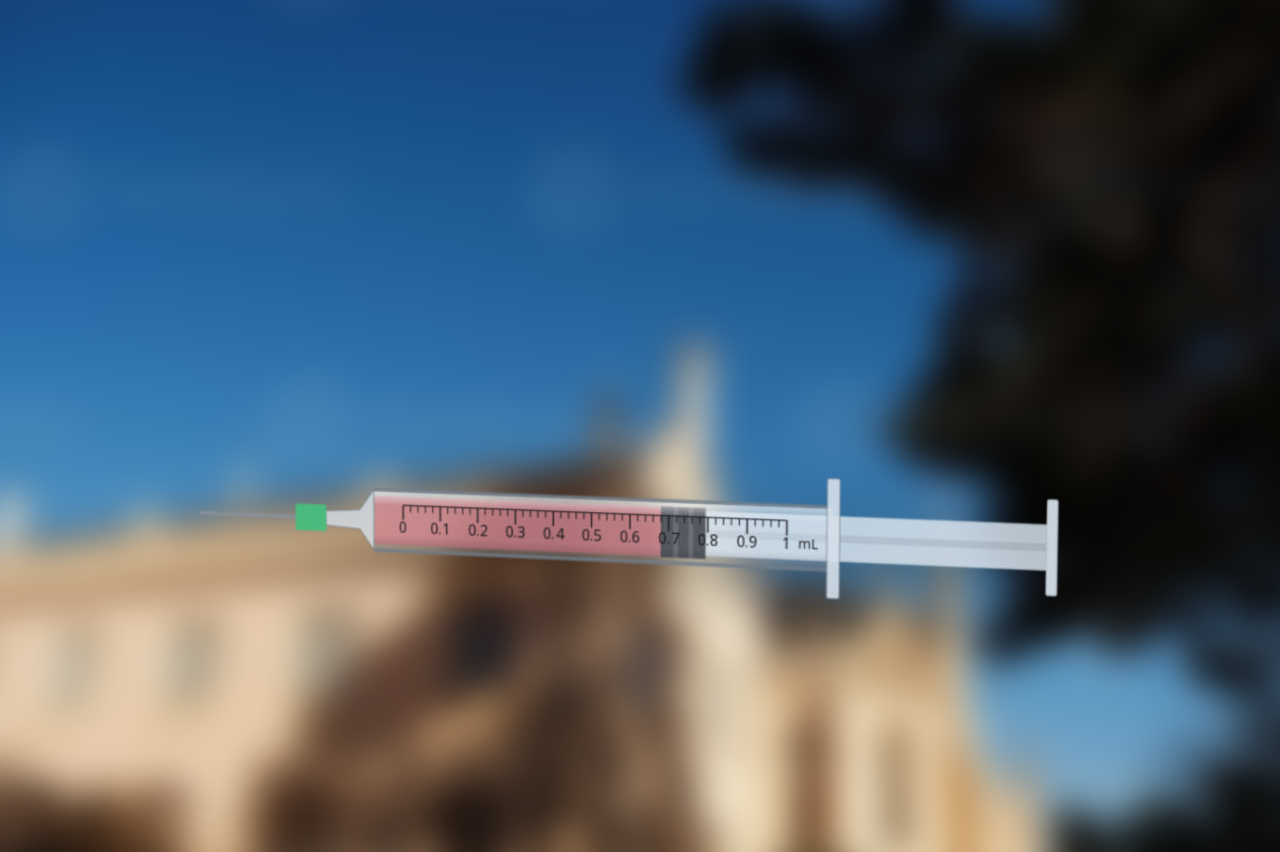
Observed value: 0.68; mL
